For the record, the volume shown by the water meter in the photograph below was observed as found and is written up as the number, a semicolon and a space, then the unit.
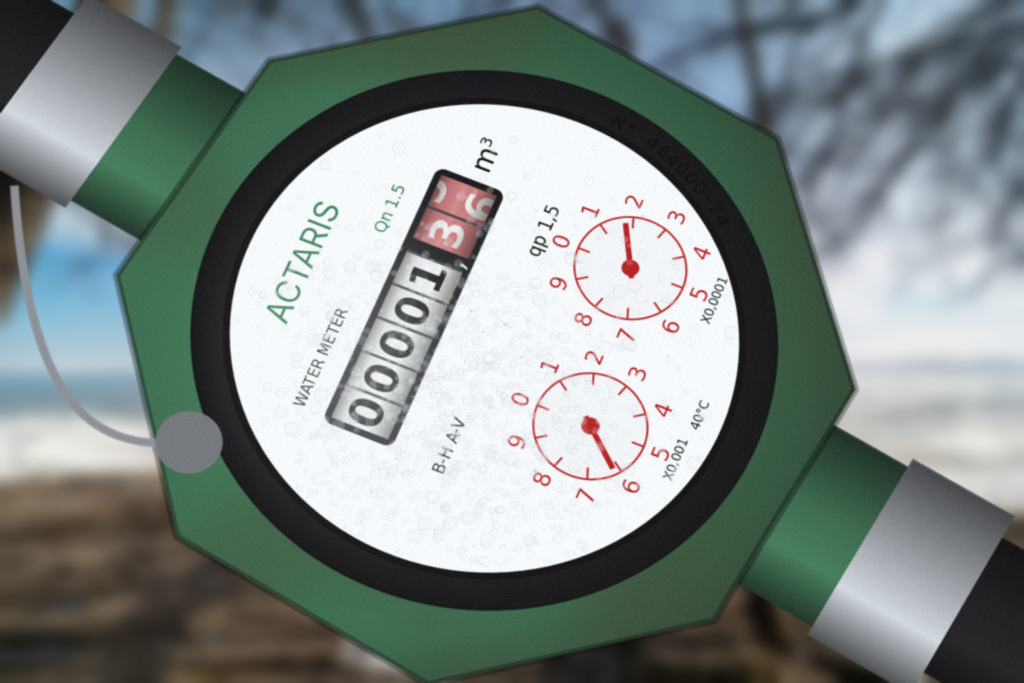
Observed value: 1.3561; m³
